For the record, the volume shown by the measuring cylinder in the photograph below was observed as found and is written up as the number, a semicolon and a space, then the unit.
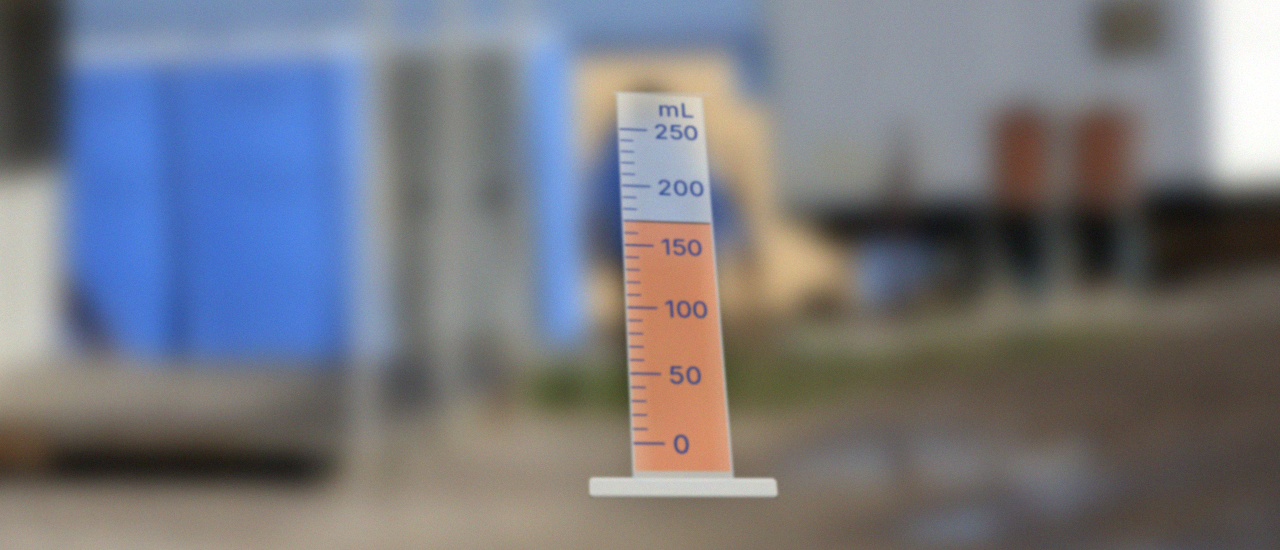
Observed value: 170; mL
